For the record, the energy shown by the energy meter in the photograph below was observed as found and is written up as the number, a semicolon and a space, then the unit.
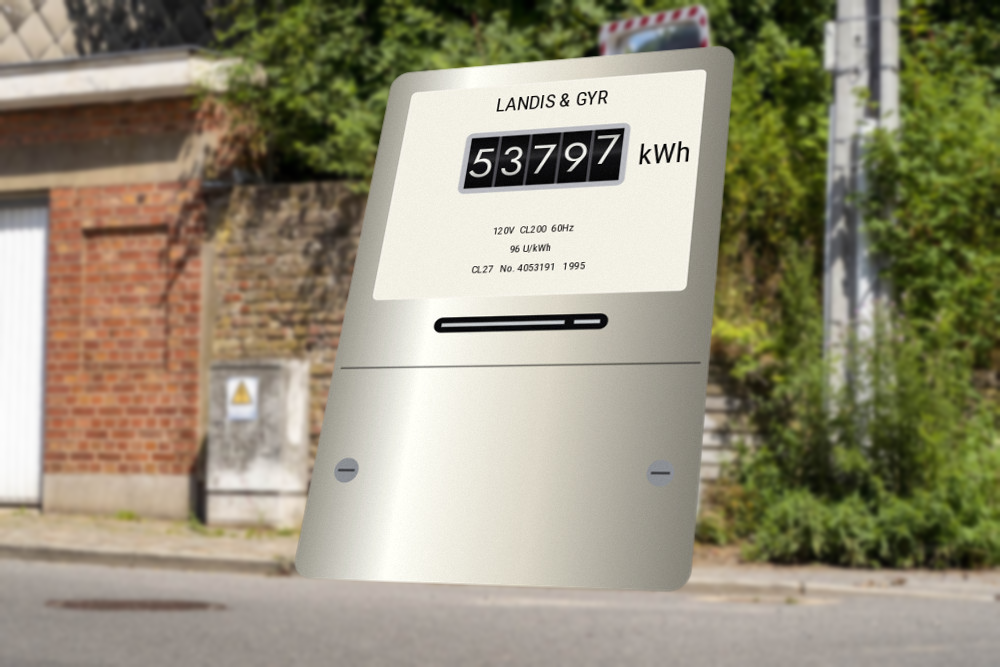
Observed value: 53797; kWh
